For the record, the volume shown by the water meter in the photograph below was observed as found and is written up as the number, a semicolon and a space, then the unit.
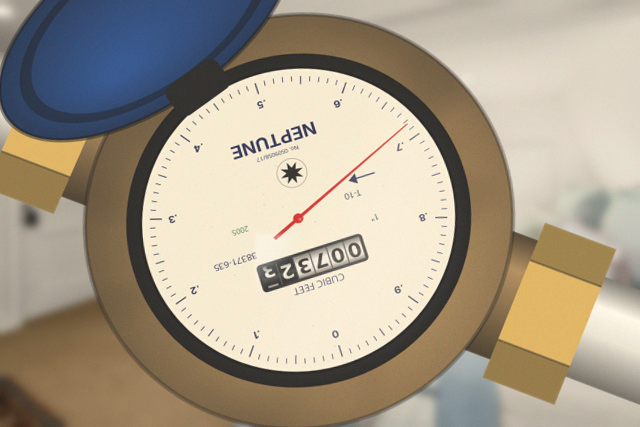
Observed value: 7322.68; ft³
